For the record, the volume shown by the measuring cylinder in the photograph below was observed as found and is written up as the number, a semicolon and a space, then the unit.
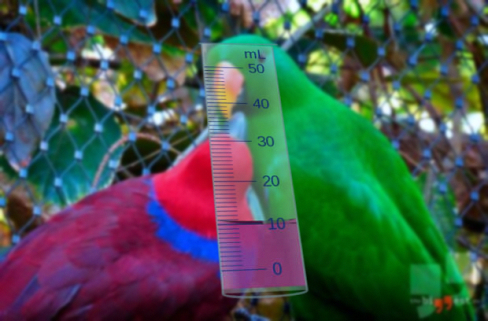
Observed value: 10; mL
